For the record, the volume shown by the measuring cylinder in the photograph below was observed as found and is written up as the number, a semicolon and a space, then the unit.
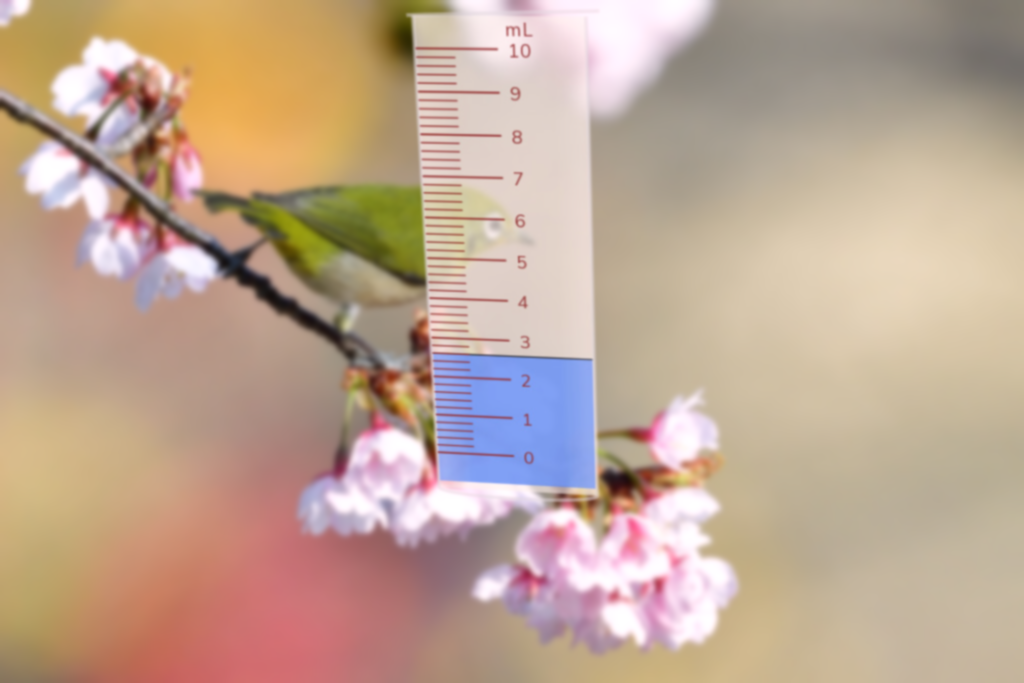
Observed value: 2.6; mL
